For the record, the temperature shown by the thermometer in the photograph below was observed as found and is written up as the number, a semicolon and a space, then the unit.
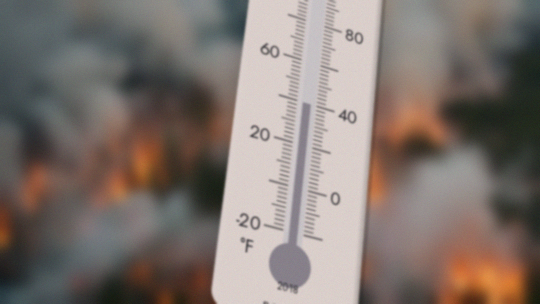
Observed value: 40; °F
